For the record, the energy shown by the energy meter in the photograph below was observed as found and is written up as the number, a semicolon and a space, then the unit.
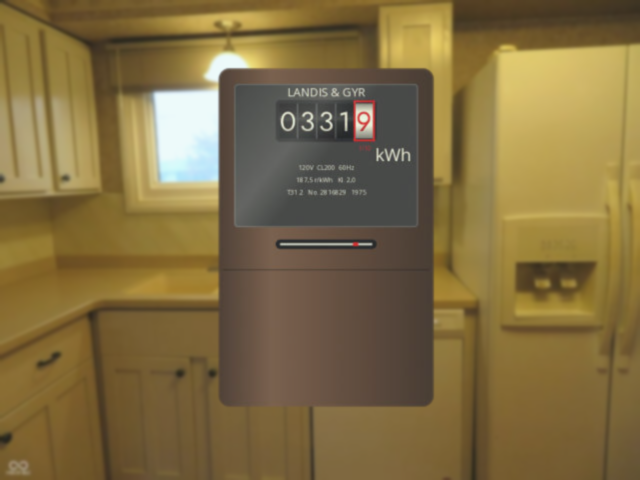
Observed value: 331.9; kWh
